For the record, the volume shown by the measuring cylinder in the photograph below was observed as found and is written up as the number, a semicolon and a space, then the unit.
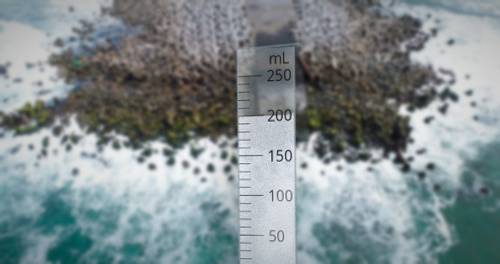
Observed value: 200; mL
